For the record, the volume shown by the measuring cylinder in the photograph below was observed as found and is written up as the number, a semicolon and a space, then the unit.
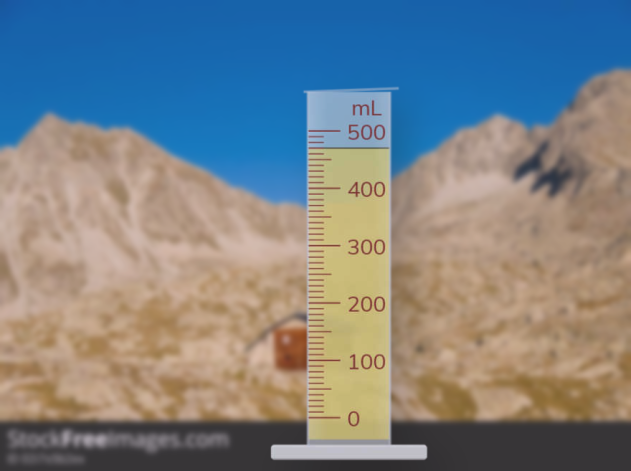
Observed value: 470; mL
